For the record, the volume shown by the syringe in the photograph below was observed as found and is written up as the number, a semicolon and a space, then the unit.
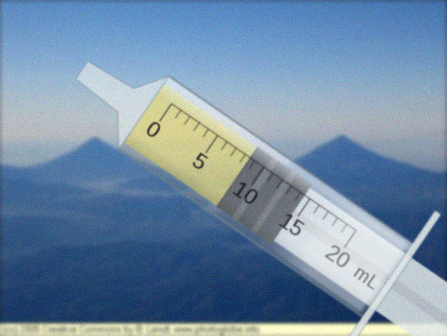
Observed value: 8.5; mL
